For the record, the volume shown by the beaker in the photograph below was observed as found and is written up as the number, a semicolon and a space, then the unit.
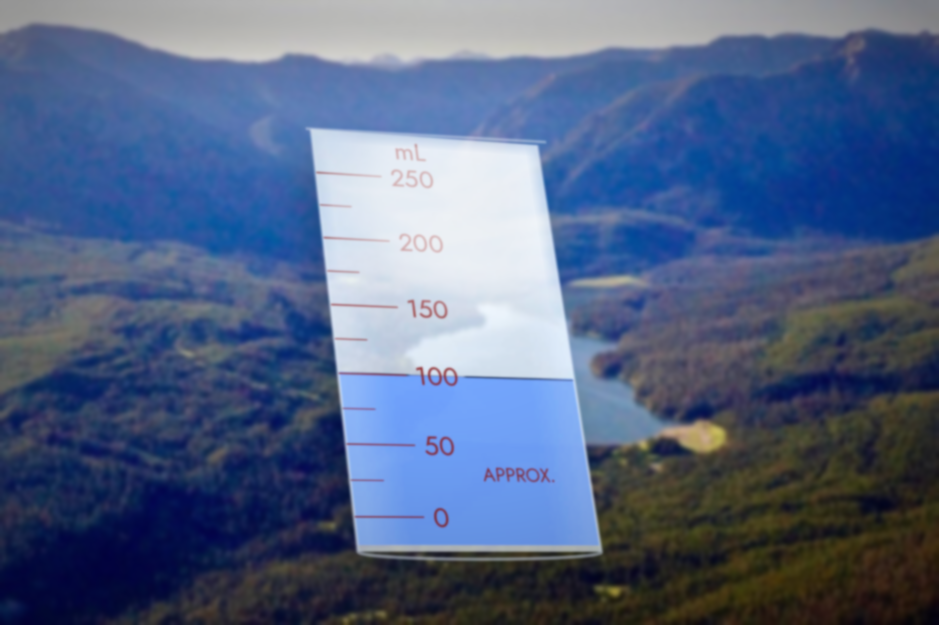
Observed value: 100; mL
